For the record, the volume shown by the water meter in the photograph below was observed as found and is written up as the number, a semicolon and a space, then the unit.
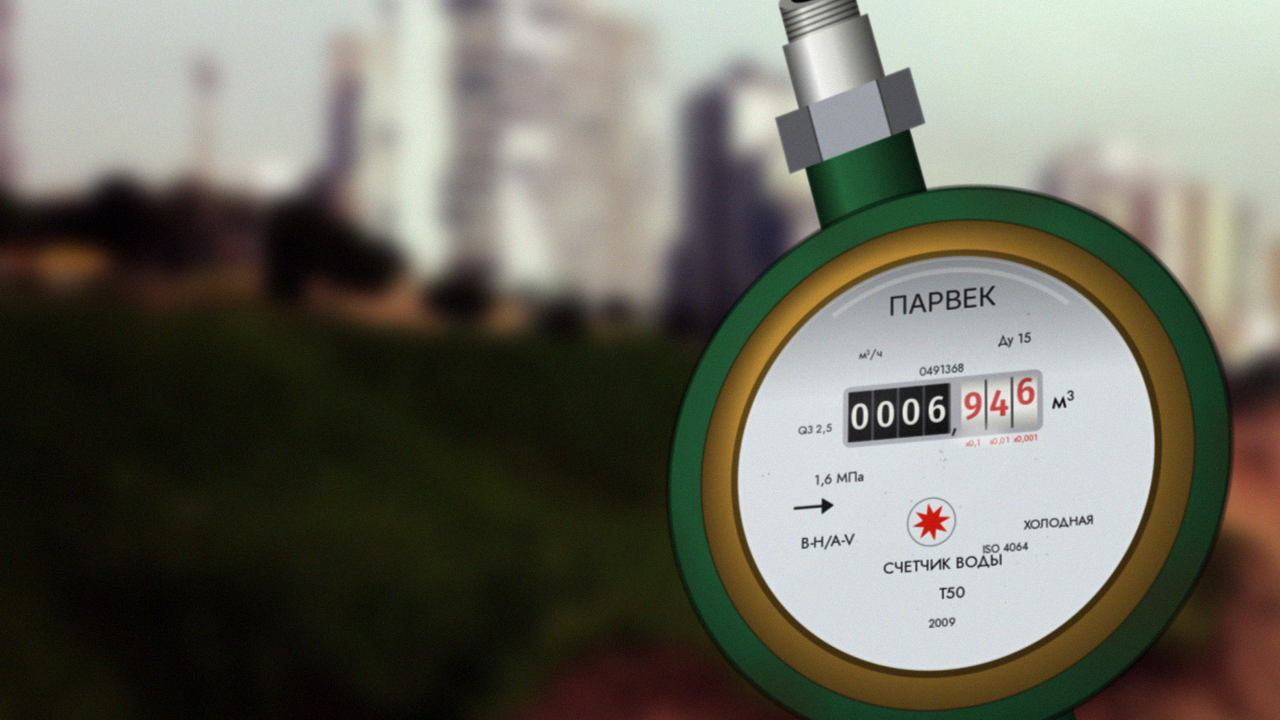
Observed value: 6.946; m³
